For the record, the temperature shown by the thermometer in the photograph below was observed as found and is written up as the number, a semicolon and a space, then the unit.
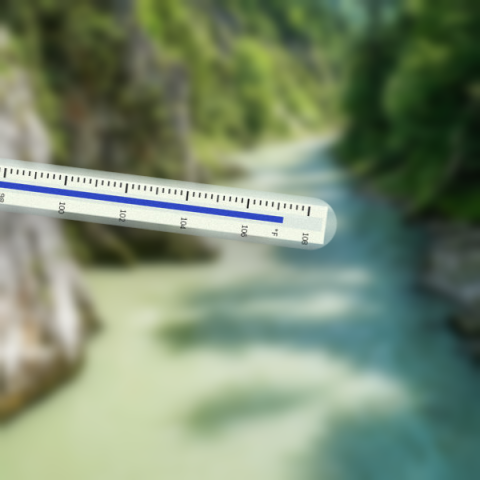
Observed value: 107.2; °F
